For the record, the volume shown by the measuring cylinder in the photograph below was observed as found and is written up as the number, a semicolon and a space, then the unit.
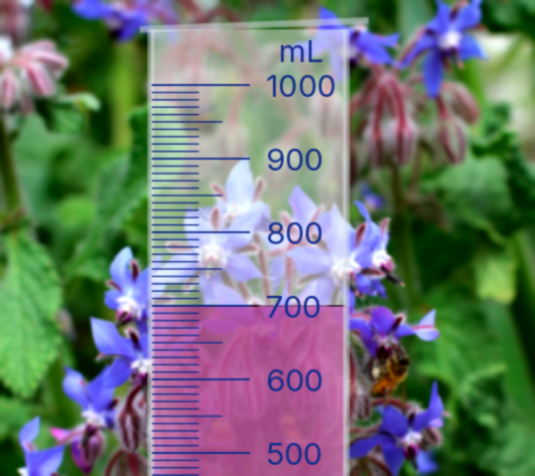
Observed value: 700; mL
